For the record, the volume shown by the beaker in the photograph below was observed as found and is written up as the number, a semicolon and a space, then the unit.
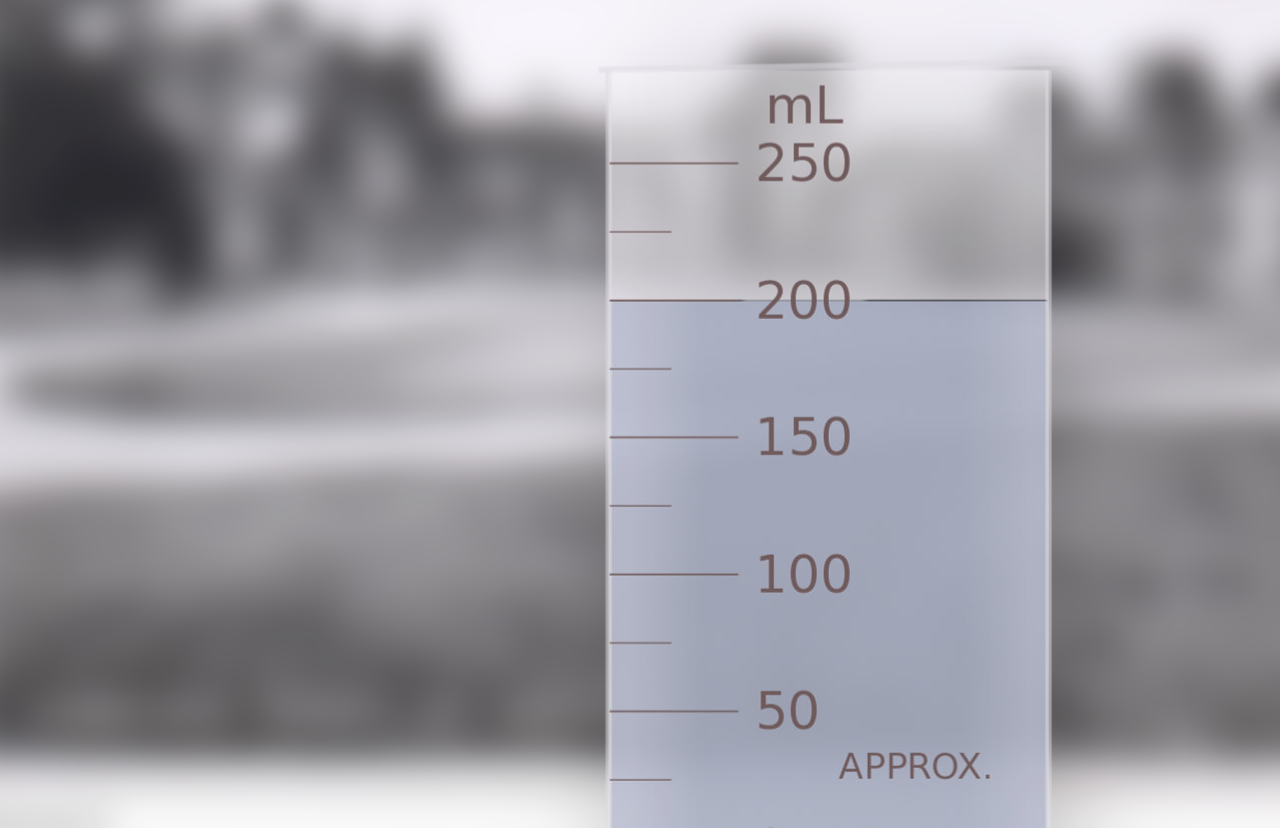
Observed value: 200; mL
